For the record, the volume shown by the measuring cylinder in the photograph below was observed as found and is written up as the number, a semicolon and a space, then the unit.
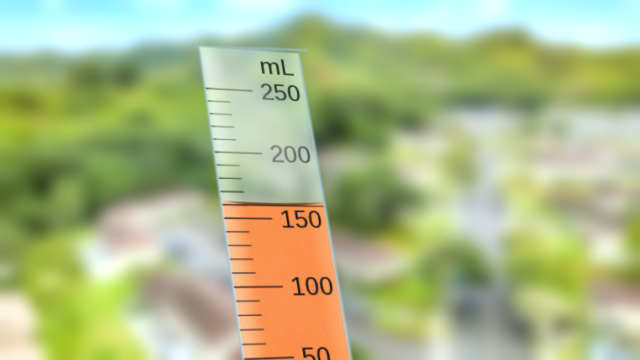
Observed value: 160; mL
